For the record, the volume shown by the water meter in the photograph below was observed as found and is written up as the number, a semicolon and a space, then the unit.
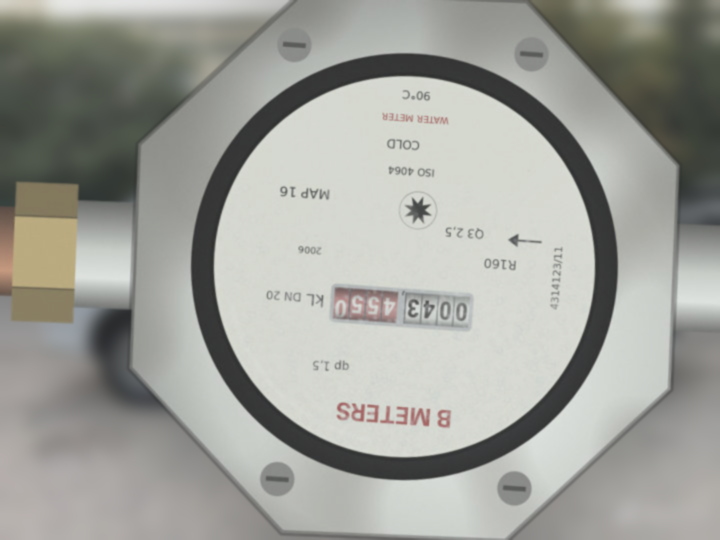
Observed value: 43.4550; kL
